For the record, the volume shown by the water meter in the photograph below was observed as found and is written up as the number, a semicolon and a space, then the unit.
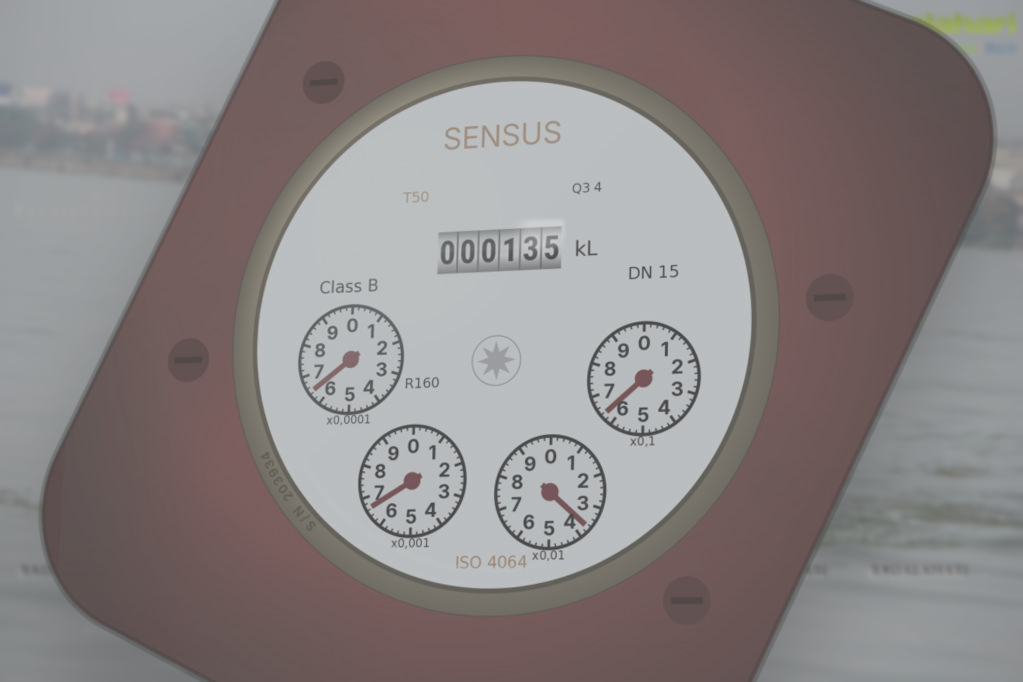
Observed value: 135.6366; kL
